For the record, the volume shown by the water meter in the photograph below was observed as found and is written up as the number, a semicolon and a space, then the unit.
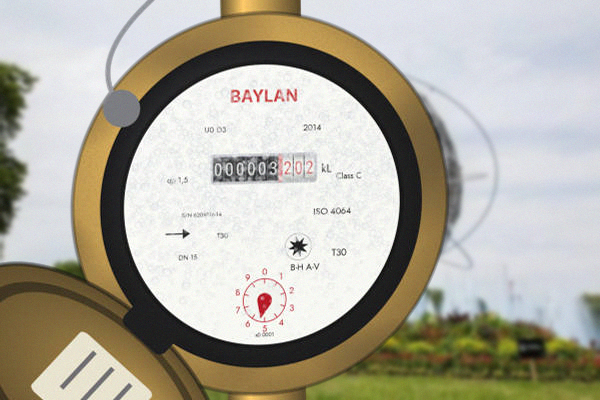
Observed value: 3.2025; kL
